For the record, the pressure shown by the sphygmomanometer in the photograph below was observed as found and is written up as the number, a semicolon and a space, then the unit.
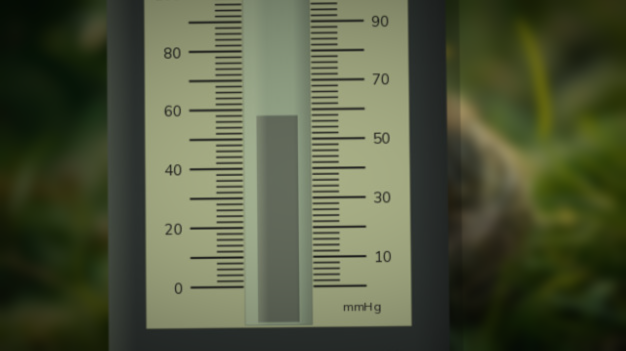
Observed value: 58; mmHg
